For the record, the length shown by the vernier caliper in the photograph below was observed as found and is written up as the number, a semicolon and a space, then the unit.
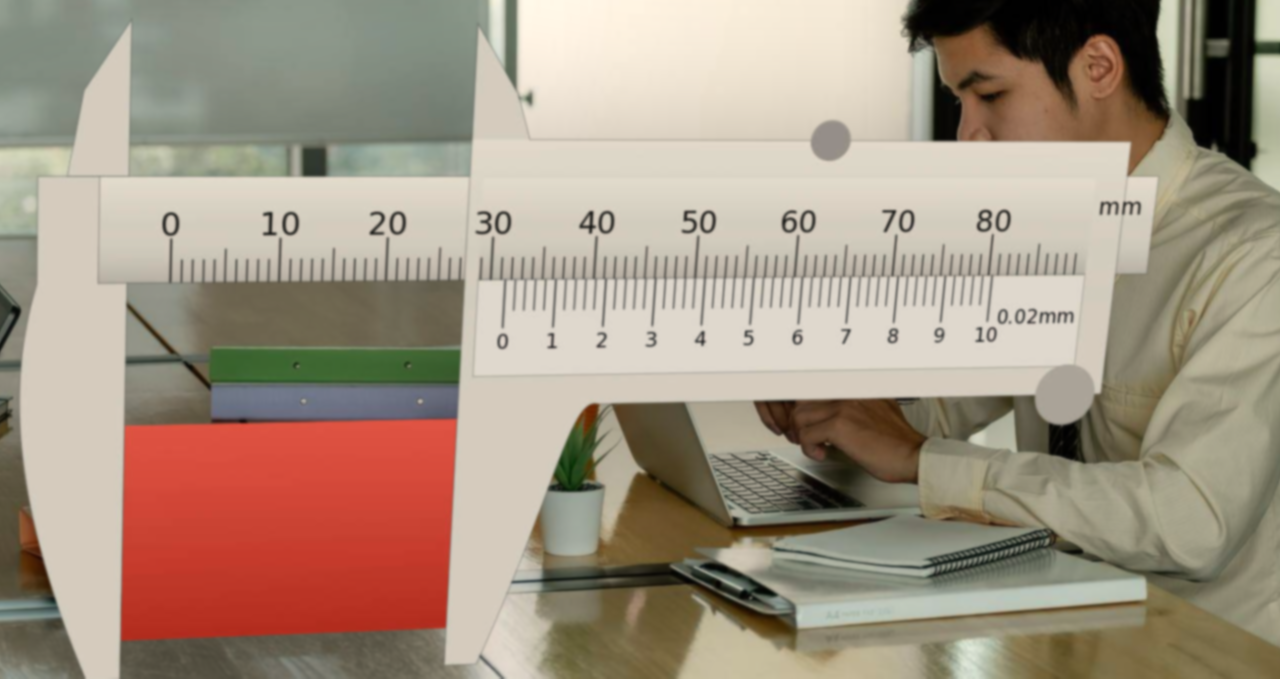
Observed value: 31.4; mm
